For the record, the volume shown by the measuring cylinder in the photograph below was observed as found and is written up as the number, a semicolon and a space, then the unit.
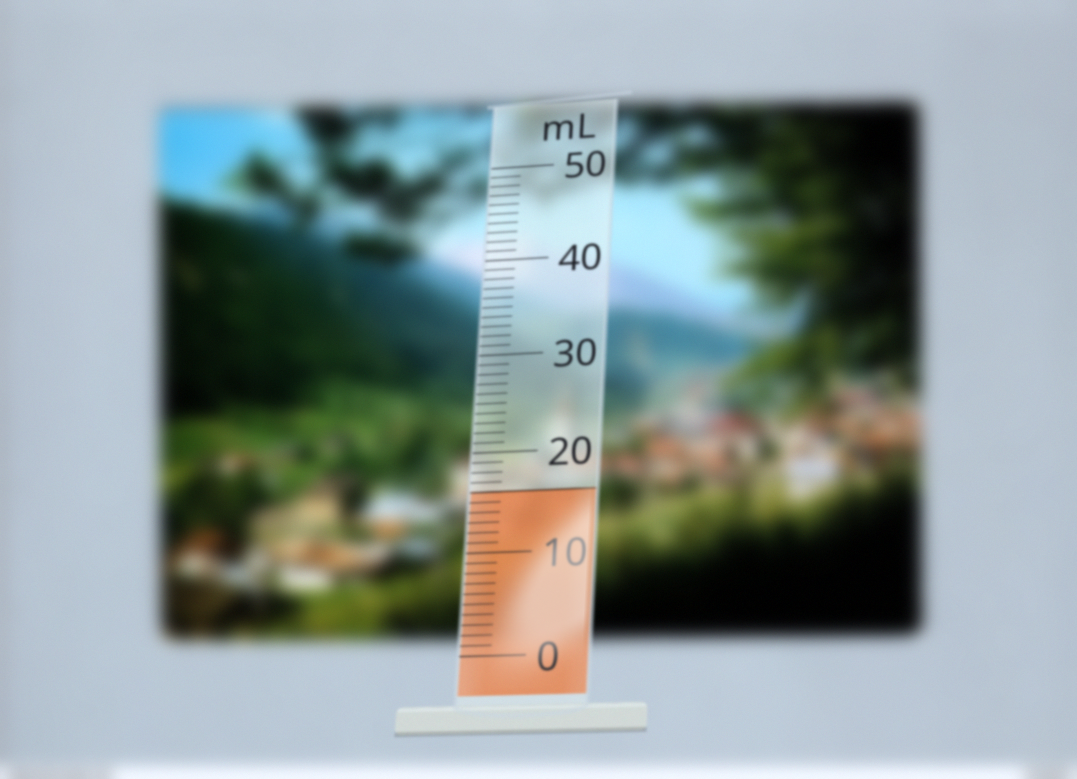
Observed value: 16; mL
